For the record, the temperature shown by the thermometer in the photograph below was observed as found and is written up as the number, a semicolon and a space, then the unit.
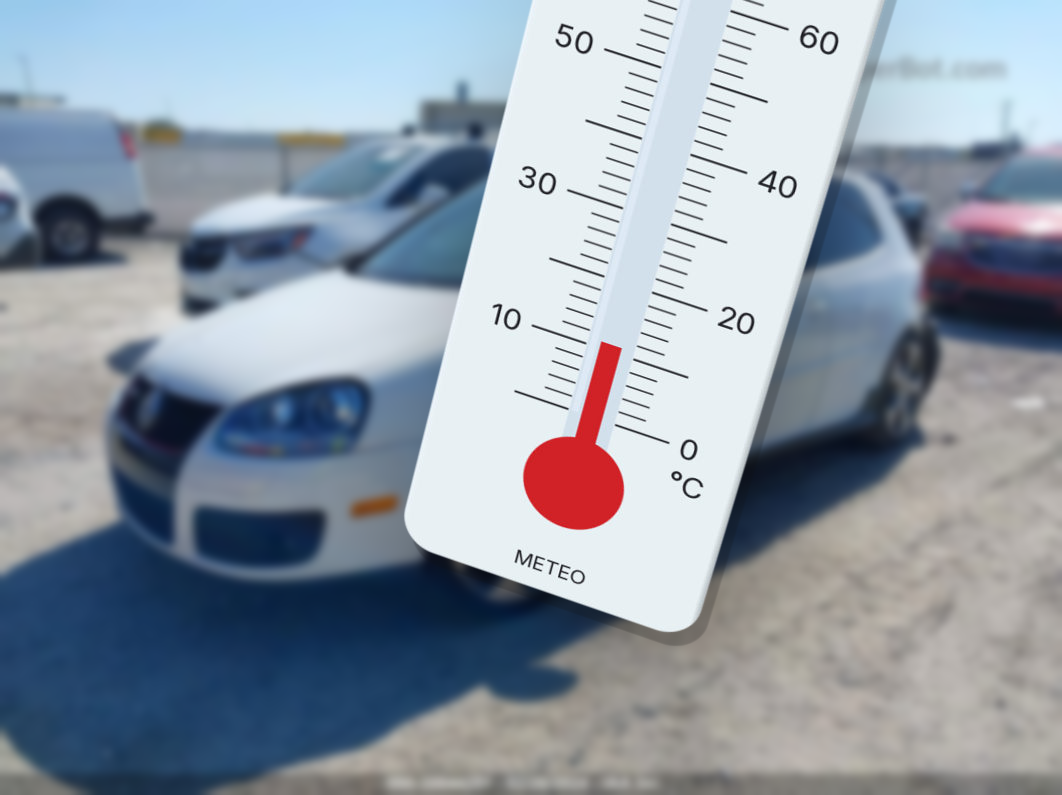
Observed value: 11; °C
